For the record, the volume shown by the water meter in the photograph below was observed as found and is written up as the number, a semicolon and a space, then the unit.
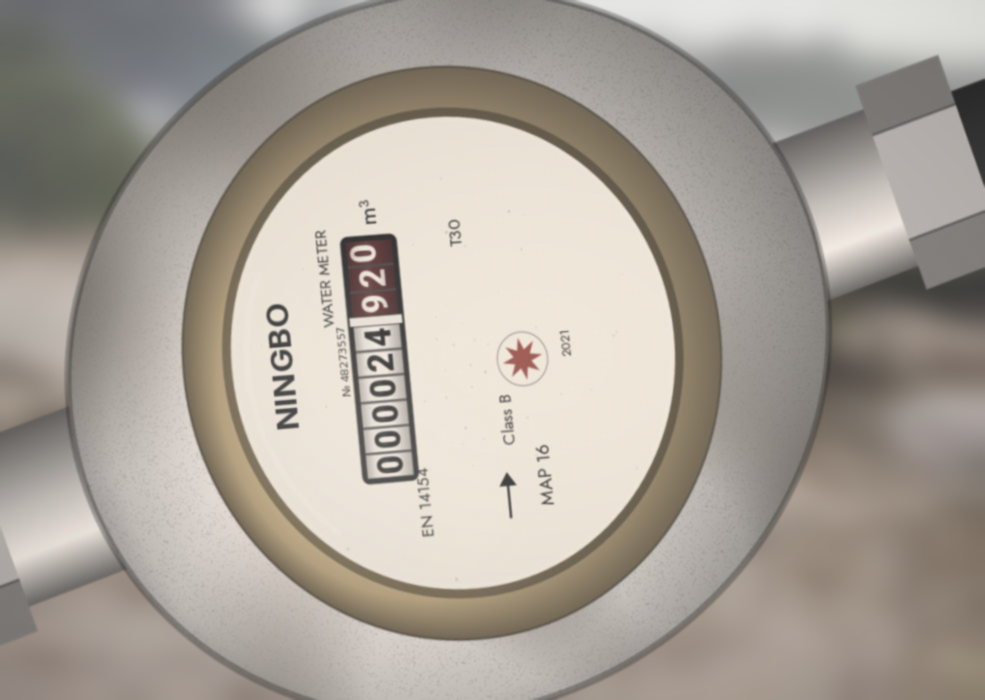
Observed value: 24.920; m³
